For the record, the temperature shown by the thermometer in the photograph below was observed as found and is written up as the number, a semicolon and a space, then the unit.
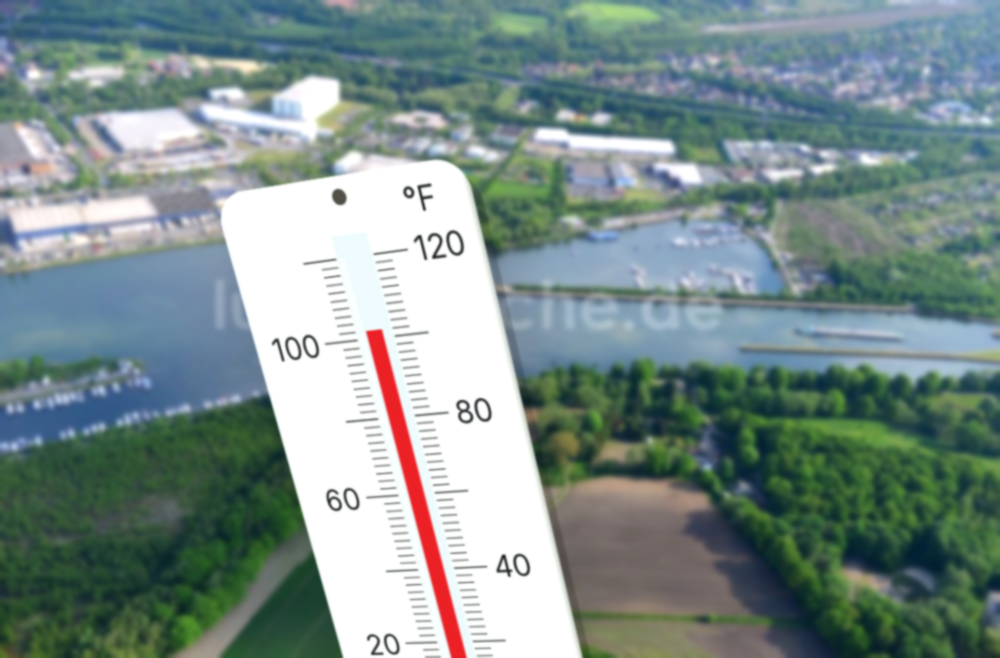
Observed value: 102; °F
